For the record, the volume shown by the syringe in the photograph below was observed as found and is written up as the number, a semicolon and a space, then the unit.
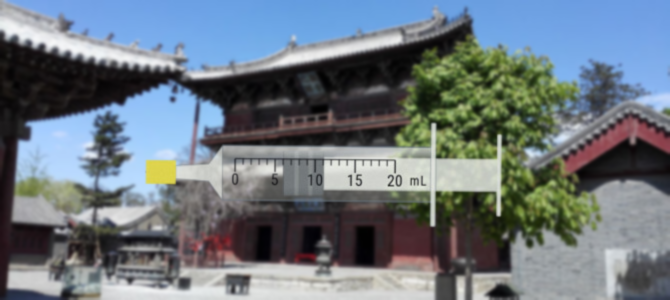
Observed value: 6; mL
